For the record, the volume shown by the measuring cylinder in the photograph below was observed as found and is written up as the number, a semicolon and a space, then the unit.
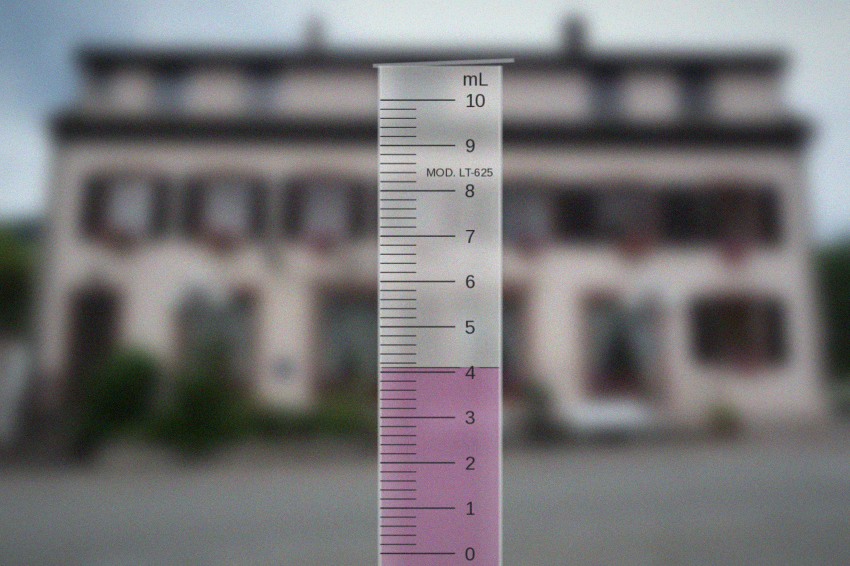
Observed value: 4.1; mL
